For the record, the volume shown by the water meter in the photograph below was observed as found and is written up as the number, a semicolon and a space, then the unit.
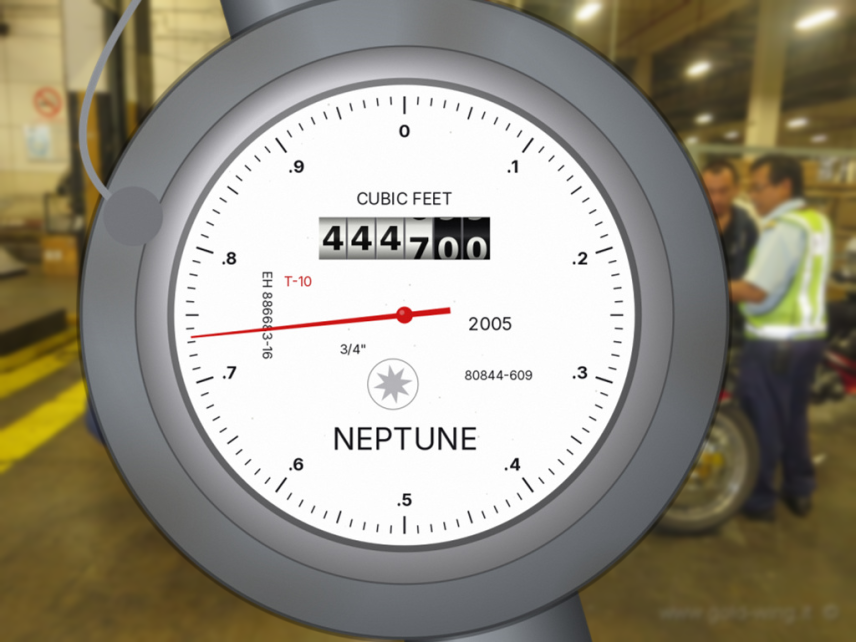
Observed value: 444699.73; ft³
